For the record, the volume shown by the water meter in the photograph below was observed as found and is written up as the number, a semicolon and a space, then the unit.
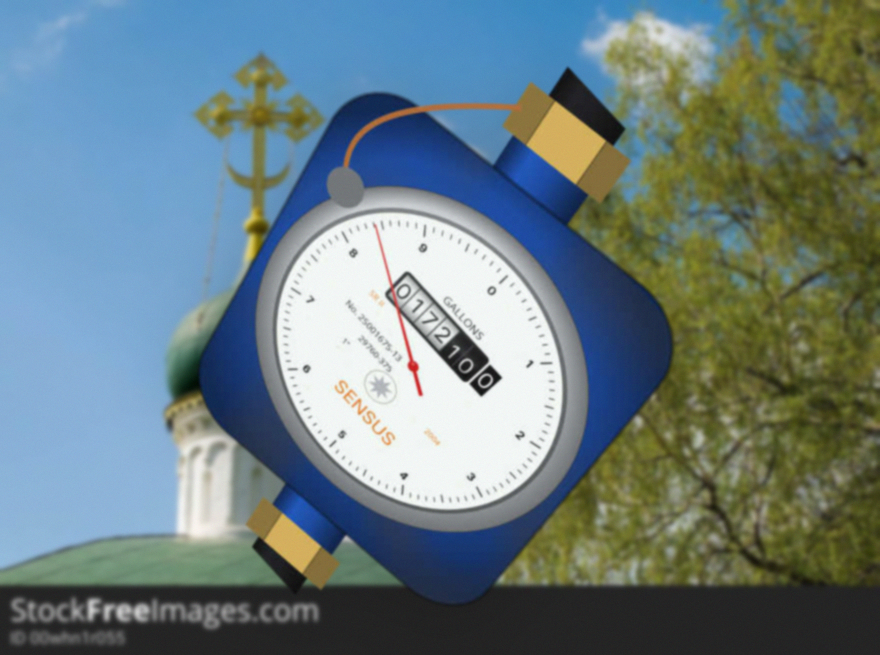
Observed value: 172098.4; gal
